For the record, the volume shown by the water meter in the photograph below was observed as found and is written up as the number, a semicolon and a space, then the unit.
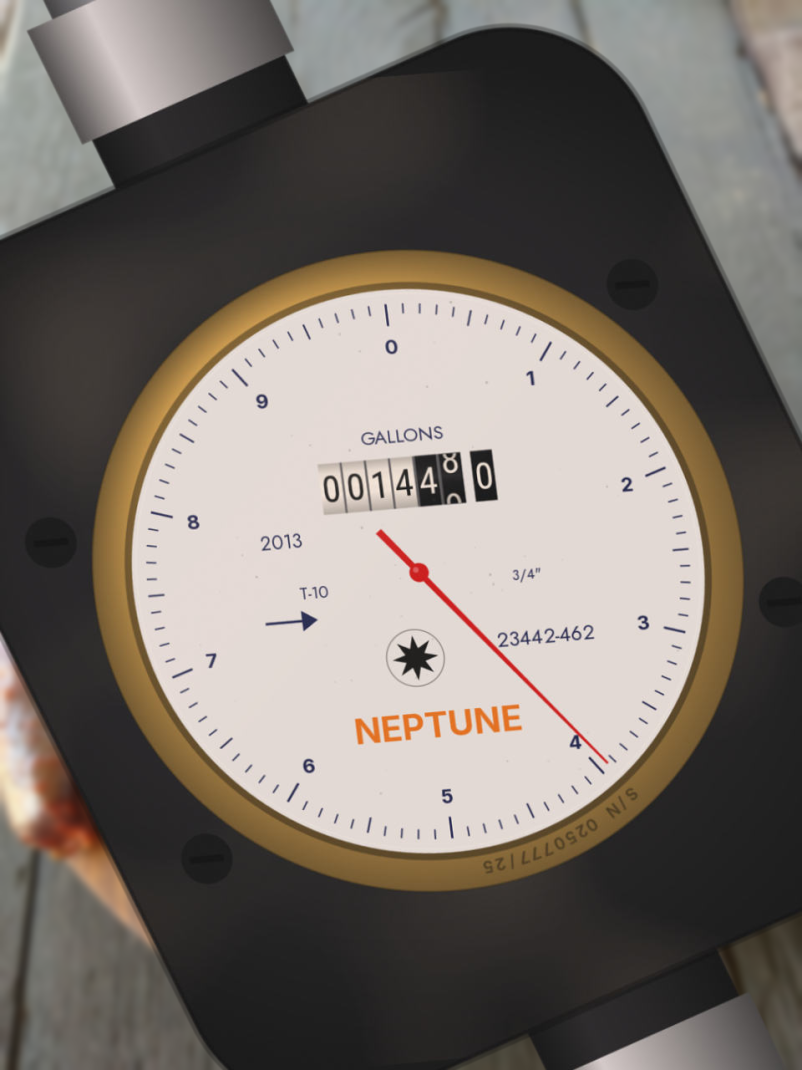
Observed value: 14483.9; gal
